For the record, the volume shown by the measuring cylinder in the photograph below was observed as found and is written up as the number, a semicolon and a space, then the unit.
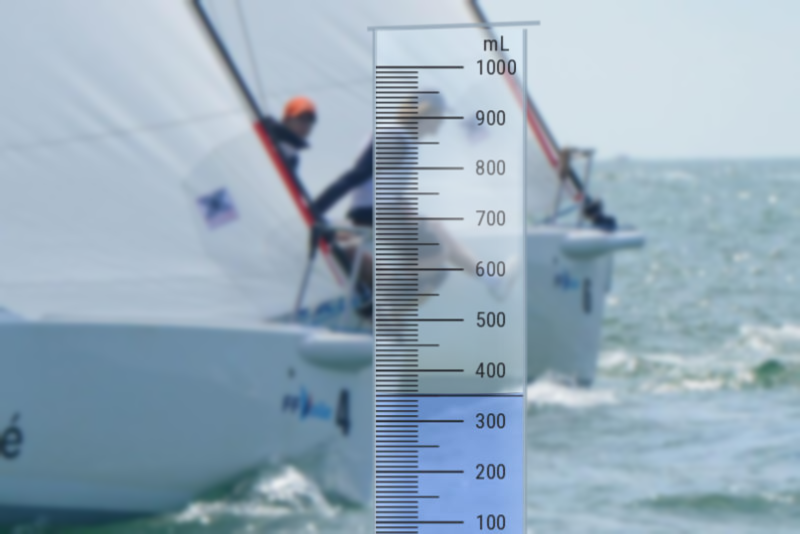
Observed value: 350; mL
